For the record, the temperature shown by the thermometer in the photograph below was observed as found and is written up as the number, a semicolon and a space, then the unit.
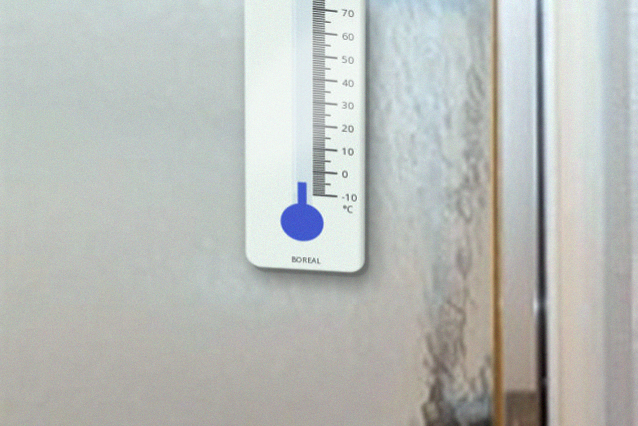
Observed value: -5; °C
